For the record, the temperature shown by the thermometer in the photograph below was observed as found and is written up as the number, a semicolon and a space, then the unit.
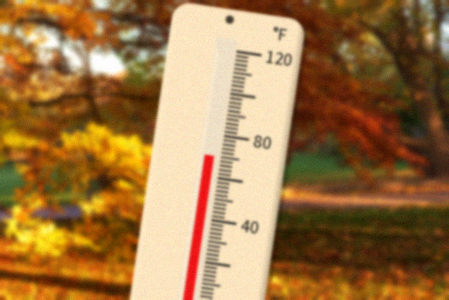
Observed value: 70; °F
